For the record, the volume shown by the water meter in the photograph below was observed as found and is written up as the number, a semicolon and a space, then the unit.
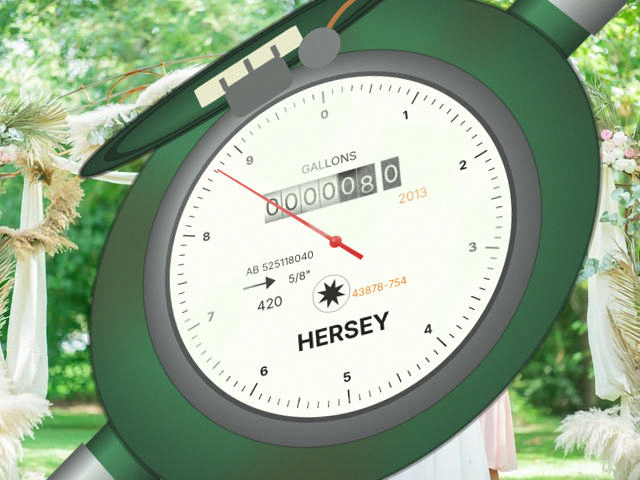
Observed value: 78.7; gal
